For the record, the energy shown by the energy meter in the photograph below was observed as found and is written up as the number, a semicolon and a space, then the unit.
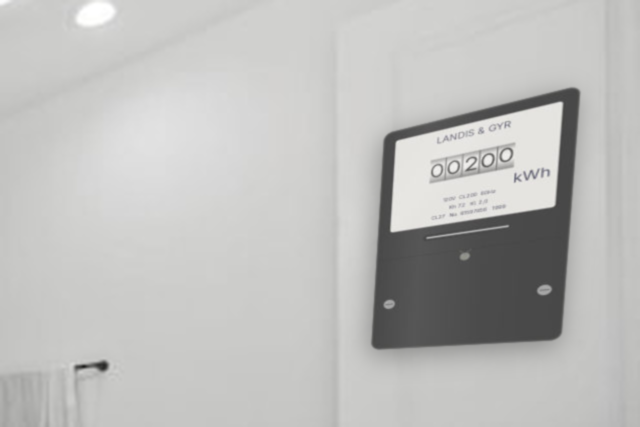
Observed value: 200; kWh
